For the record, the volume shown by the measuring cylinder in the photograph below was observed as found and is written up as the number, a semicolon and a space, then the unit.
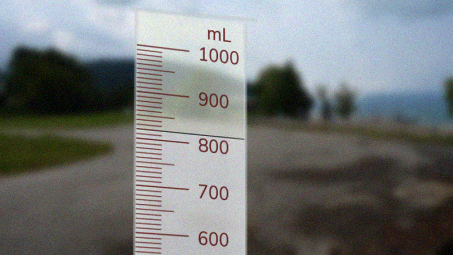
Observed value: 820; mL
